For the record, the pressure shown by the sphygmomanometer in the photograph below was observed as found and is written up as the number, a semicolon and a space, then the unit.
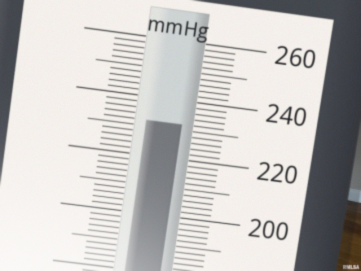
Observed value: 232; mmHg
